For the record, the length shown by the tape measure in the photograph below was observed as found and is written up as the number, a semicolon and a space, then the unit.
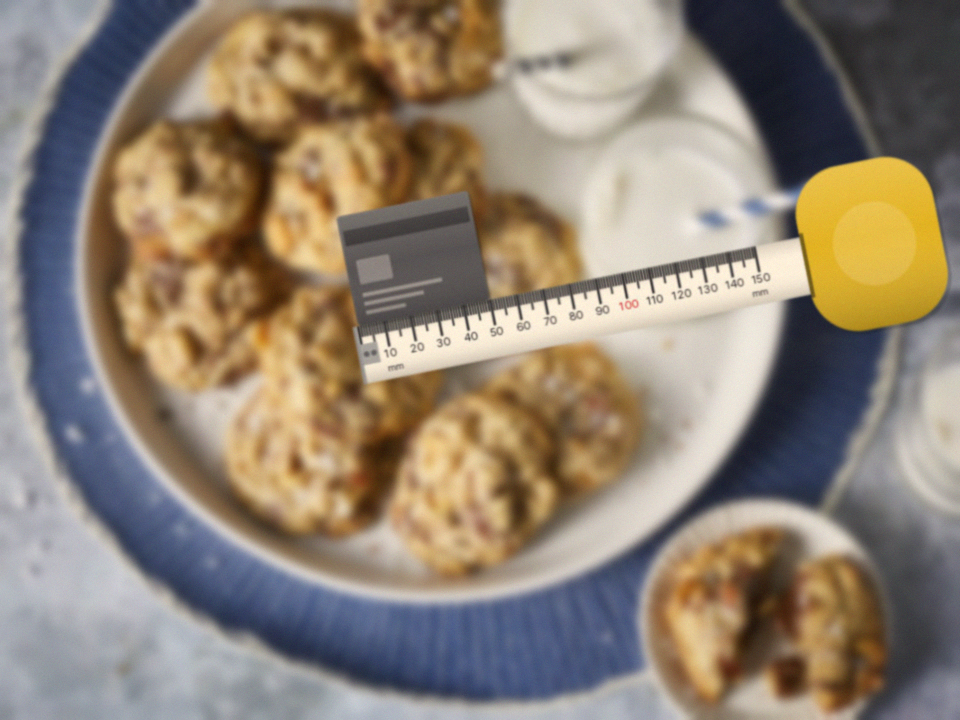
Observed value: 50; mm
